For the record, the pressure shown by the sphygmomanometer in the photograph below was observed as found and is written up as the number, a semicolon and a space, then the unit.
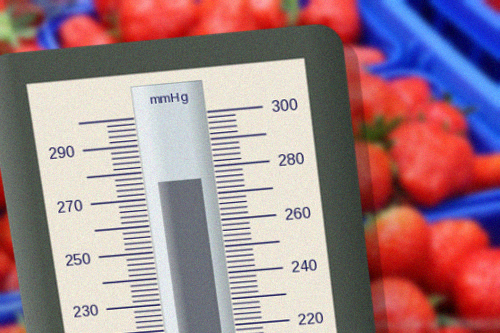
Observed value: 276; mmHg
